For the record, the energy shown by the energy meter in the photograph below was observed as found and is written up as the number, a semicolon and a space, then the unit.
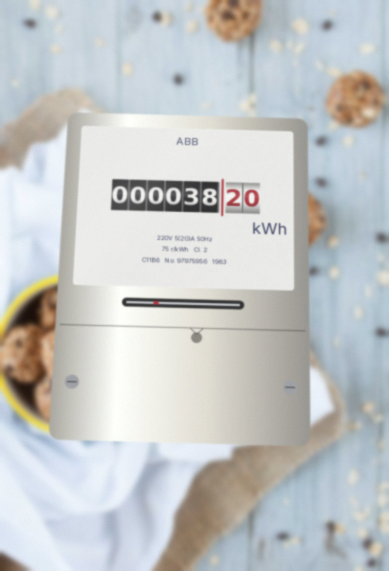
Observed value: 38.20; kWh
